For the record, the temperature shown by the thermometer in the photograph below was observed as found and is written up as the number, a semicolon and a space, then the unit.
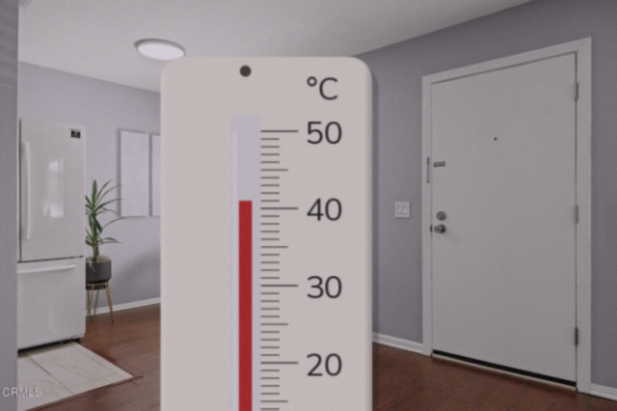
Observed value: 41; °C
